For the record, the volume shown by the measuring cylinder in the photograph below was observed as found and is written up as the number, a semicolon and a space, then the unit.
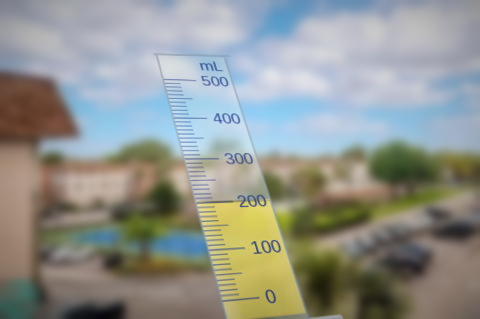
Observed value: 200; mL
